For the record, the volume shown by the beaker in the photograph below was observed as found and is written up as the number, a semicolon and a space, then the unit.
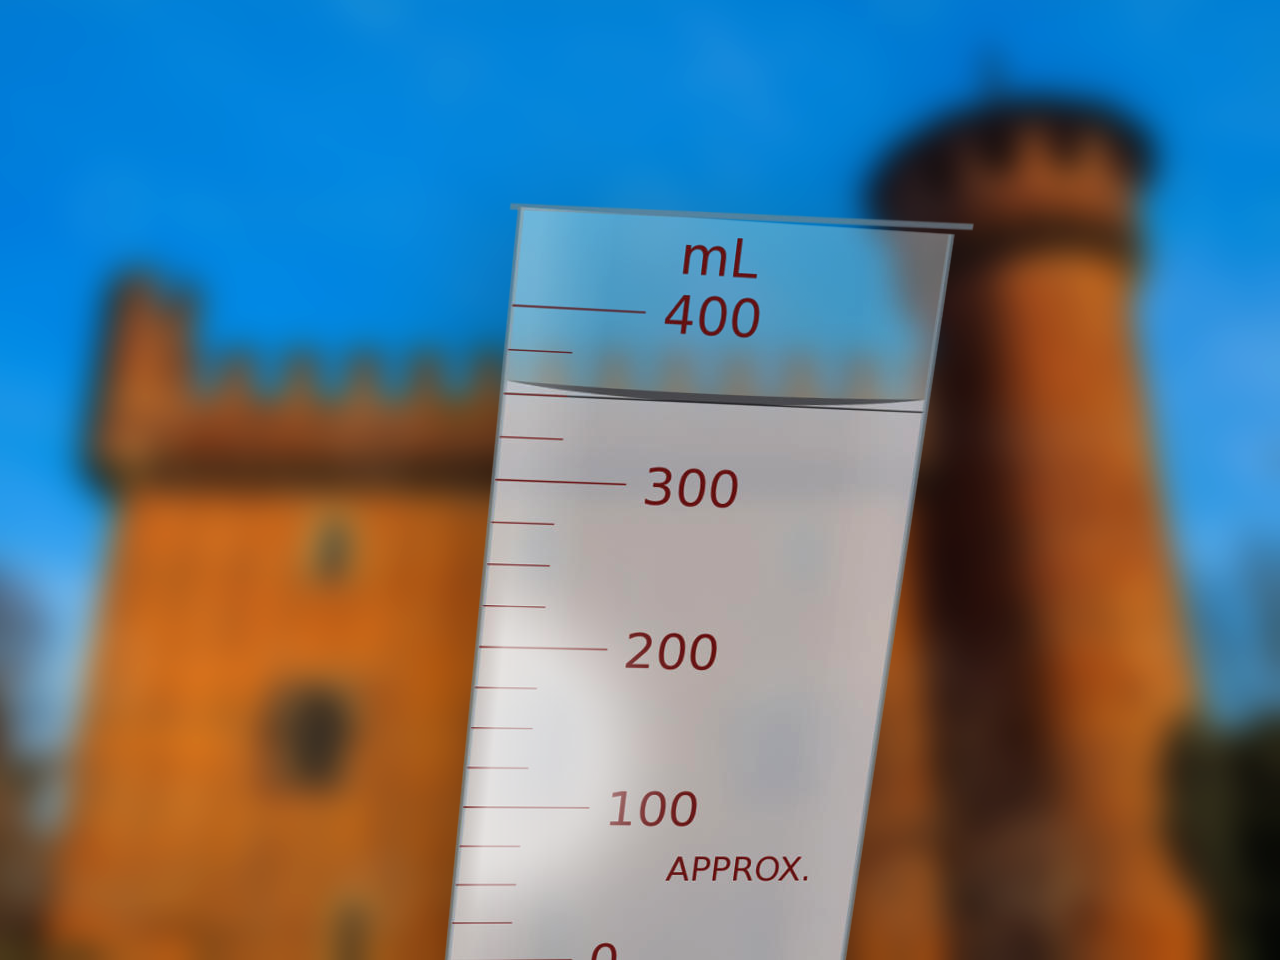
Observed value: 350; mL
